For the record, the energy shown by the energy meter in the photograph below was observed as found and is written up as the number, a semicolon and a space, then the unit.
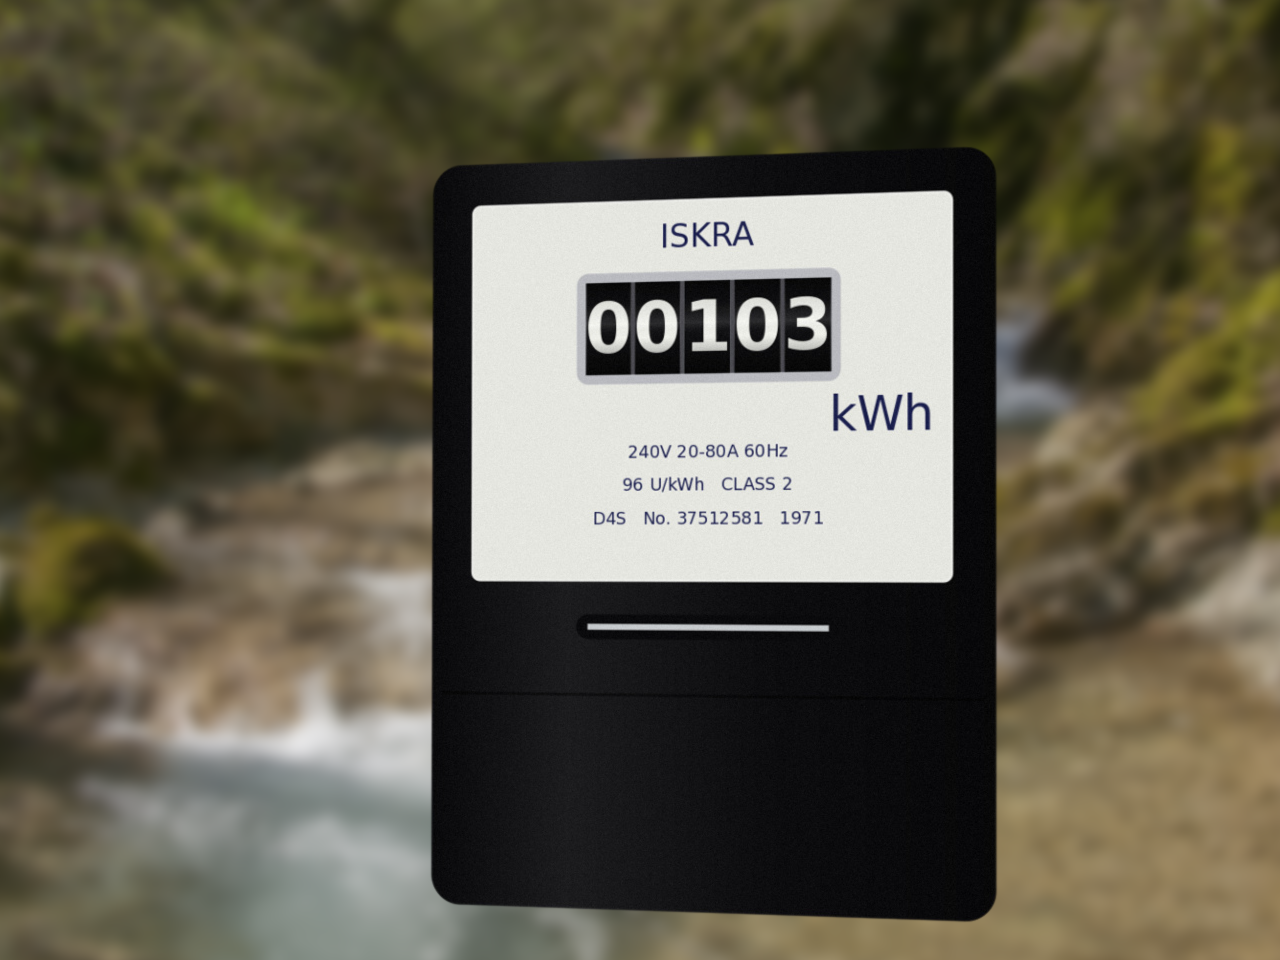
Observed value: 103; kWh
